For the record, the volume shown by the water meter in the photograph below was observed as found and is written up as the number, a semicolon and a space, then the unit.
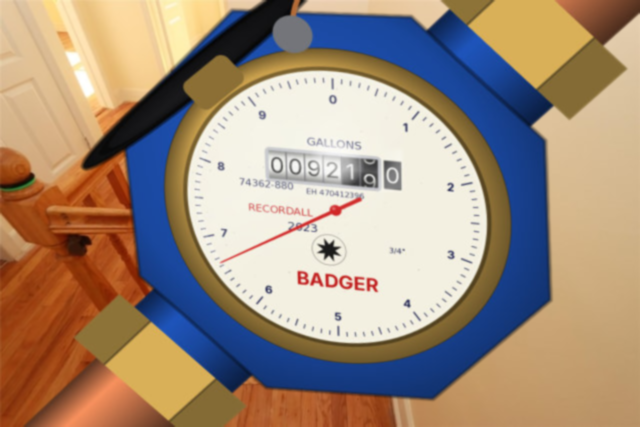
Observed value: 92186.6; gal
